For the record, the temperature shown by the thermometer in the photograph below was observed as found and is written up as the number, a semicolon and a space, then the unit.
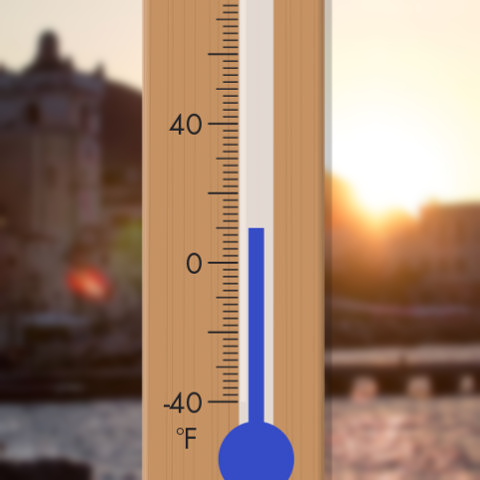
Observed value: 10; °F
